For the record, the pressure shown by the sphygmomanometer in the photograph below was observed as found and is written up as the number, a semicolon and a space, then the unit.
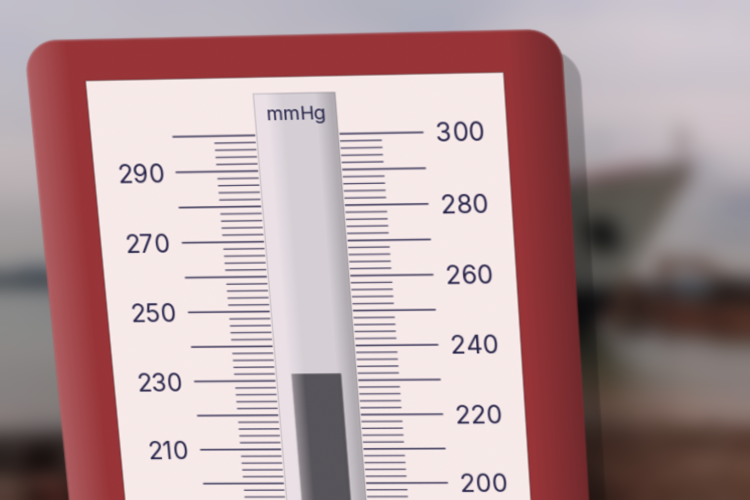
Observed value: 232; mmHg
